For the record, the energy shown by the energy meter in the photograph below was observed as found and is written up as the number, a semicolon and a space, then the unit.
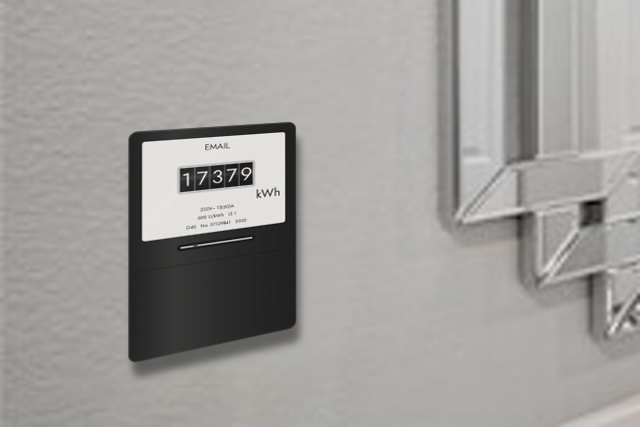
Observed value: 17379; kWh
